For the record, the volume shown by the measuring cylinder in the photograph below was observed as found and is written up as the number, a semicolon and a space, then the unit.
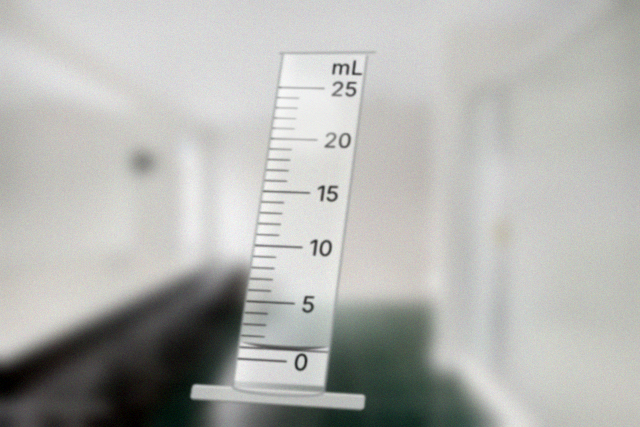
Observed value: 1; mL
